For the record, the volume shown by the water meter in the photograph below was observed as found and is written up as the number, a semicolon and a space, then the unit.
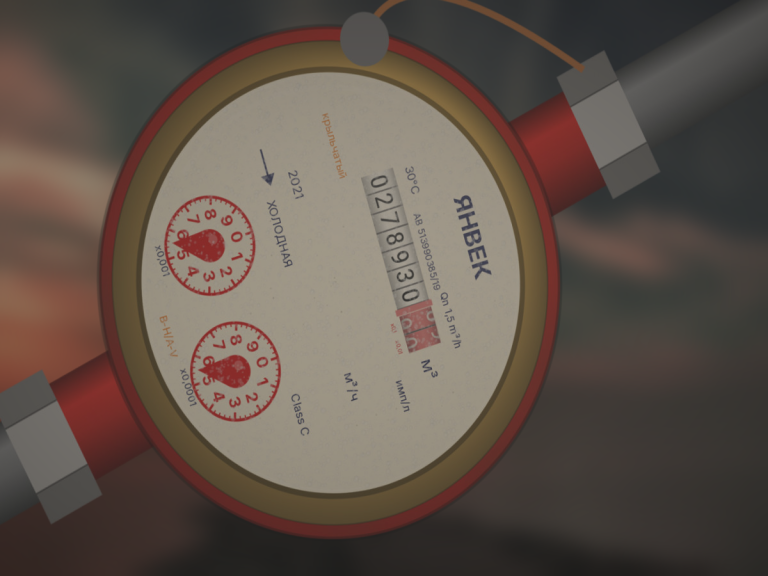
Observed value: 278930.8955; m³
